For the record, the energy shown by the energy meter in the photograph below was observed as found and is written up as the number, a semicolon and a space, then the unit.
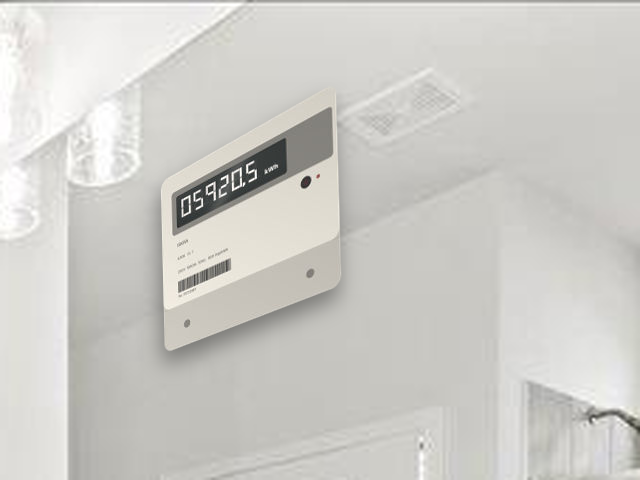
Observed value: 5920.5; kWh
